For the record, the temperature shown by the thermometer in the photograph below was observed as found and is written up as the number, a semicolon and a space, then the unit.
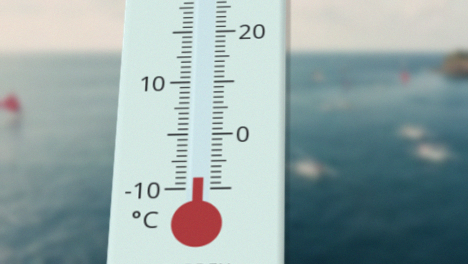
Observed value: -8; °C
